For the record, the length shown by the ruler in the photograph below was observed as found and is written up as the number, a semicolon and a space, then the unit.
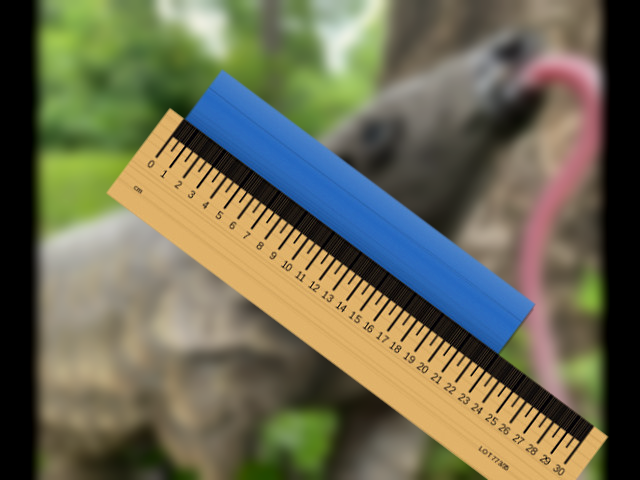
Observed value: 23; cm
